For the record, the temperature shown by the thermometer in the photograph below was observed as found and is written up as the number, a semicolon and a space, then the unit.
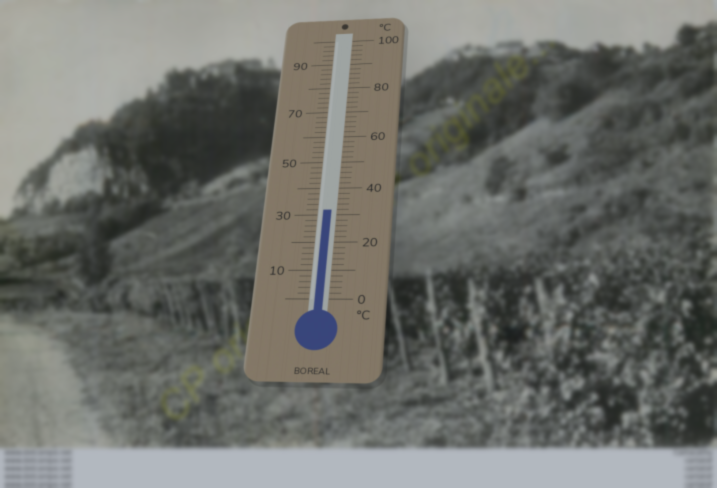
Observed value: 32; °C
